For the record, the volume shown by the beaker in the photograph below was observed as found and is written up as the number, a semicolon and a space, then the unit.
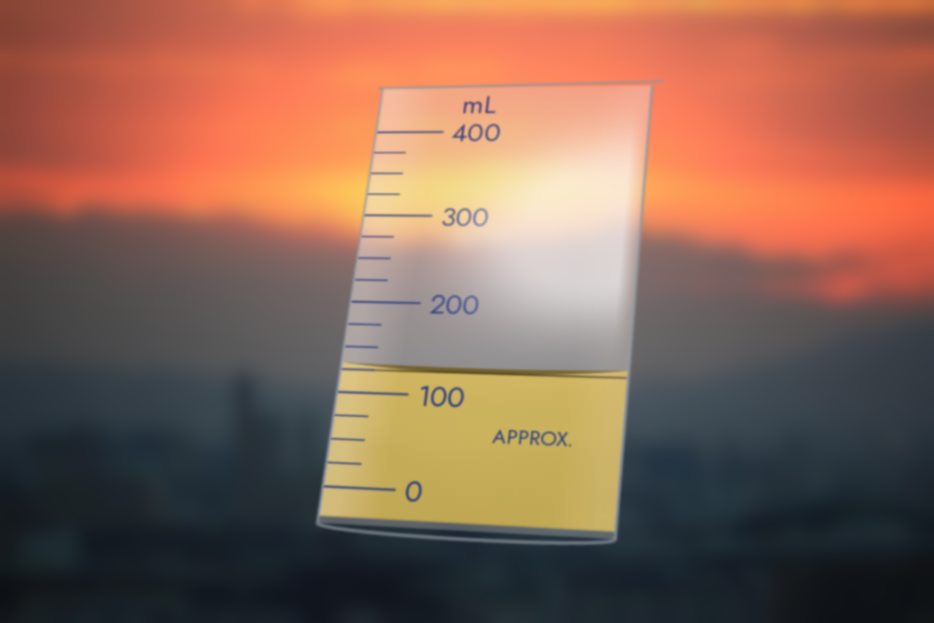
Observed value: 125; mL
